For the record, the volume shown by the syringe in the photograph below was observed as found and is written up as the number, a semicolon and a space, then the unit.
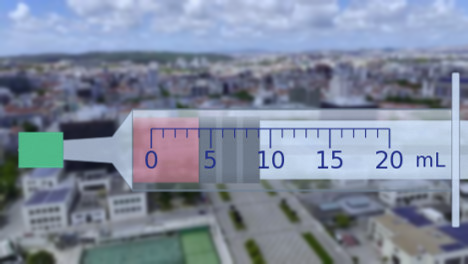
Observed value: 4; mL
